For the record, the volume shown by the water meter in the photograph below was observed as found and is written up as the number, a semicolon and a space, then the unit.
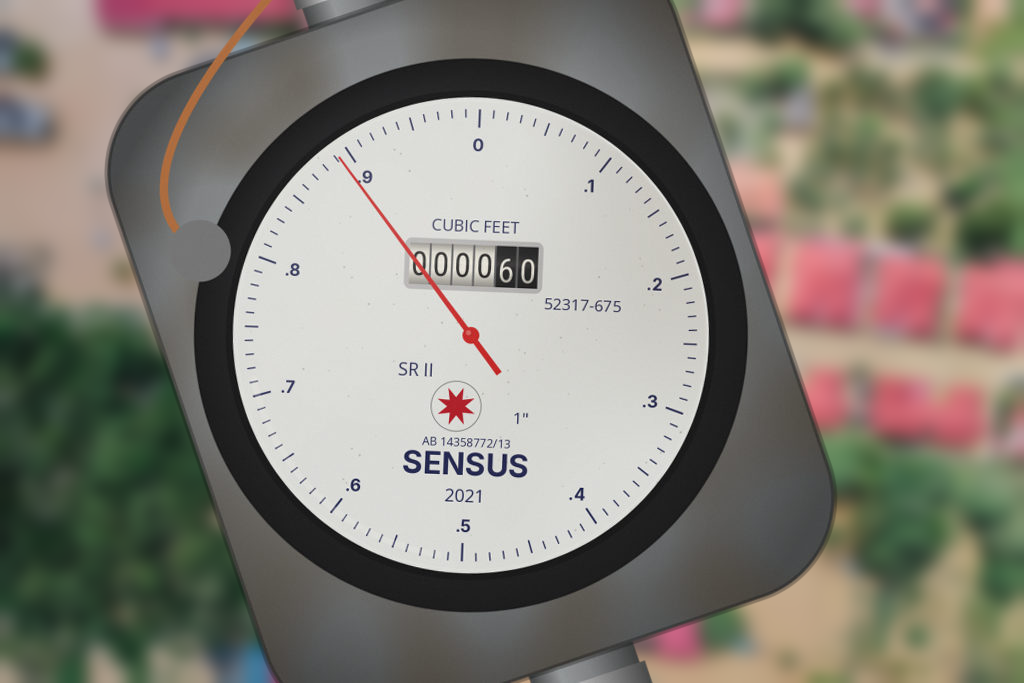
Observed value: 59.89; ft³
